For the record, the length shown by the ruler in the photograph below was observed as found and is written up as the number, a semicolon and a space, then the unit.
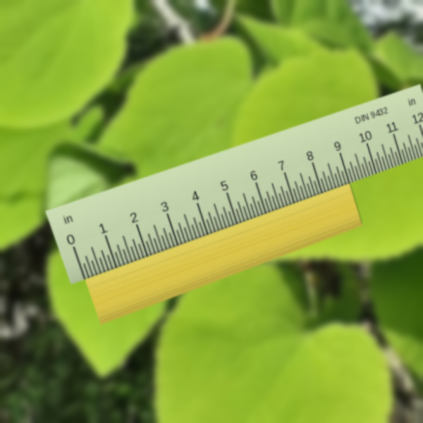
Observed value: 9; in
